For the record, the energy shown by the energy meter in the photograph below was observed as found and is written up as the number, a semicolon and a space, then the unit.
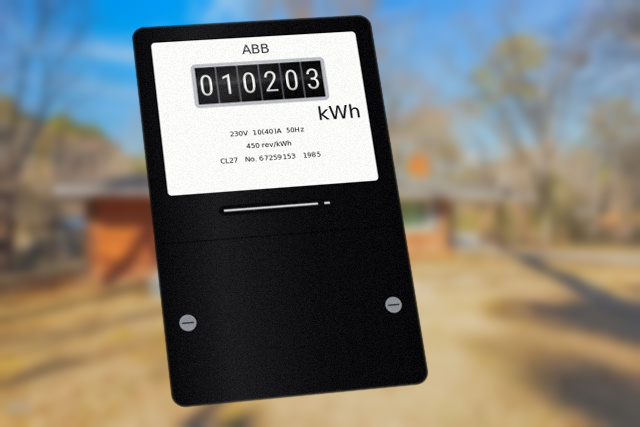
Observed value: 10203; kWh
